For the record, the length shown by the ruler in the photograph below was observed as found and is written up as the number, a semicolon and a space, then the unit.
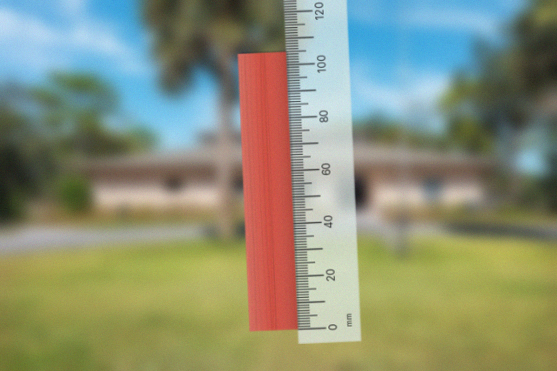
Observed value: 105; mm
